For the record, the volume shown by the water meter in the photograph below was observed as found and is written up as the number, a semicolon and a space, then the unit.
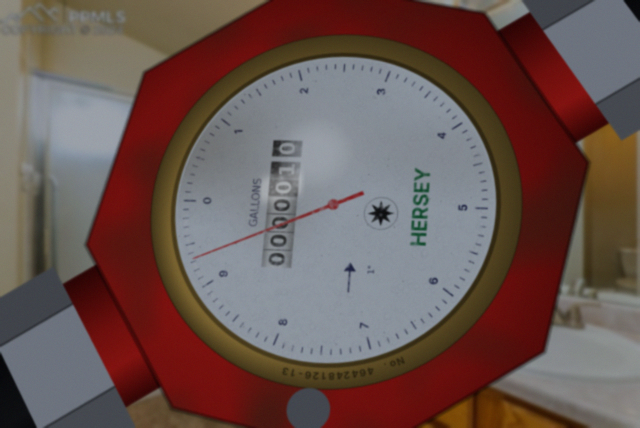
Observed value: 9.3; gal
